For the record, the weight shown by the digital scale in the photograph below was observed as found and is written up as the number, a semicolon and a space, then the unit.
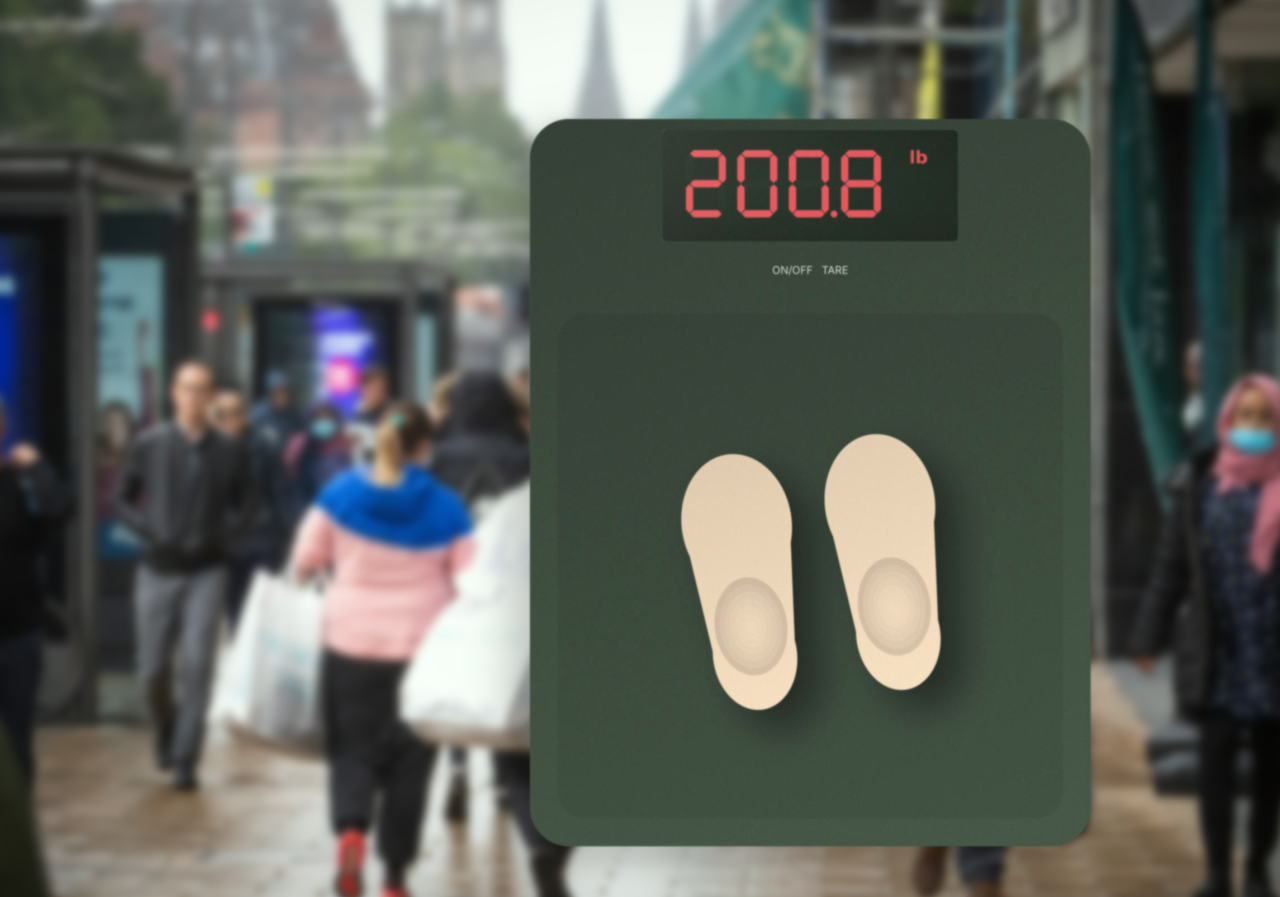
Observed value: 200.8; lb
